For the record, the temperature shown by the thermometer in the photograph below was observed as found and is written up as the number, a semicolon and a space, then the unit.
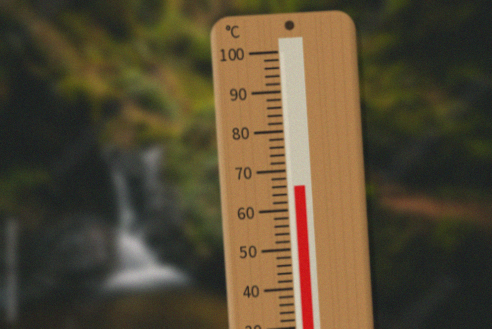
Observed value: 66; °C
